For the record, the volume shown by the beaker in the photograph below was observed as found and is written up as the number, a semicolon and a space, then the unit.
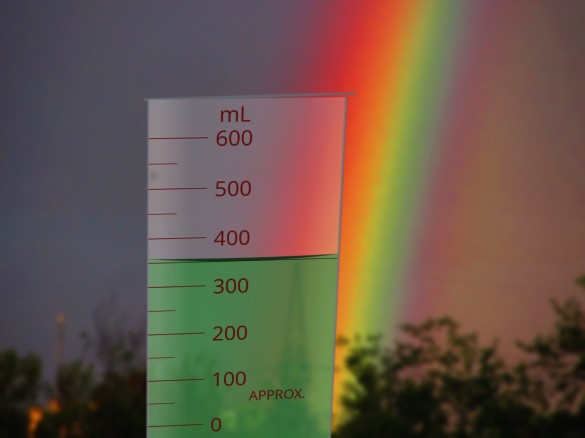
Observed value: 350; mL
